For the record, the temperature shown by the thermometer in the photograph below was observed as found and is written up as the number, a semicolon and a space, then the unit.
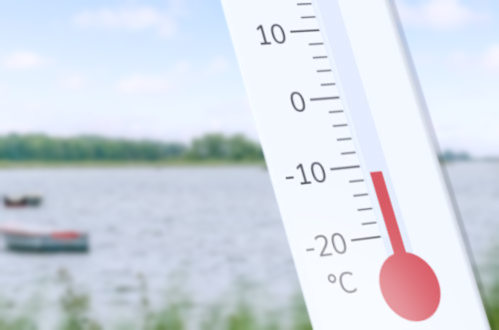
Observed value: -11; °C
